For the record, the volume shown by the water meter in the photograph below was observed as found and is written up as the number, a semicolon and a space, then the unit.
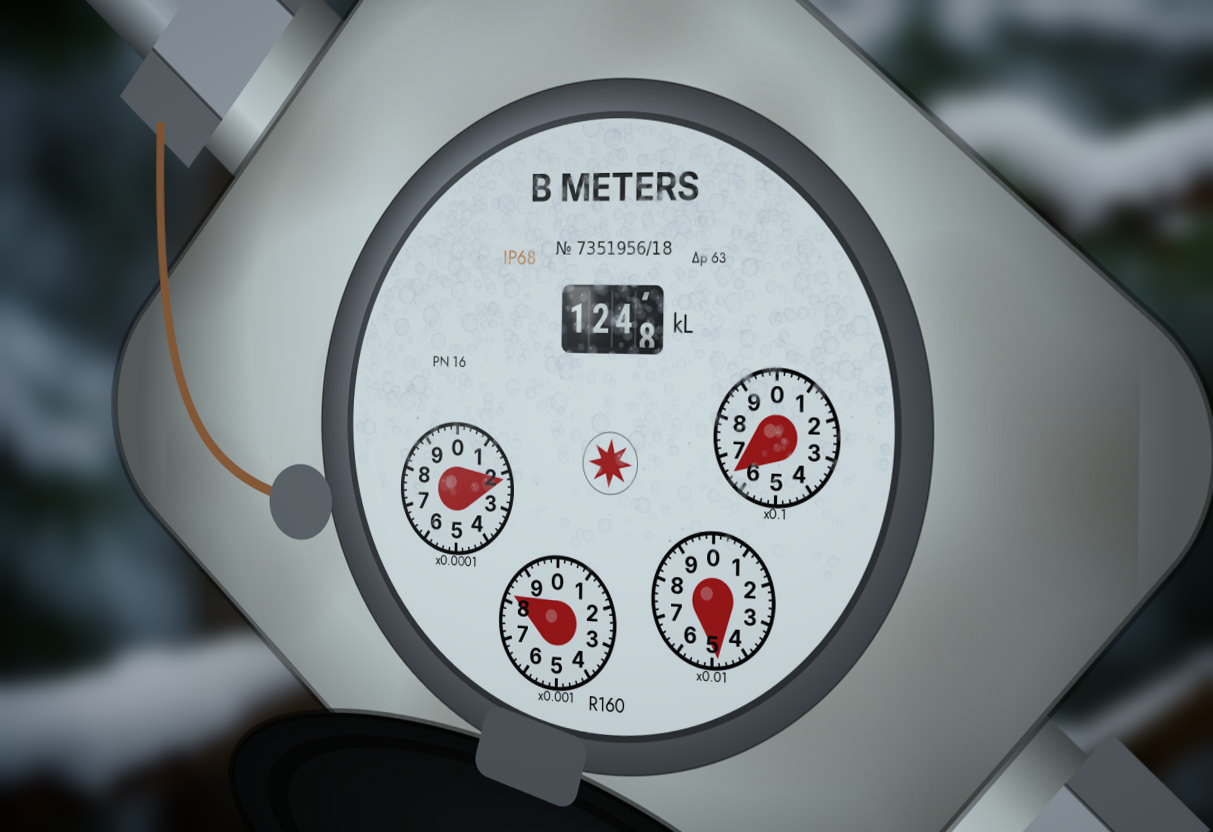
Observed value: 1247.6482; kL
